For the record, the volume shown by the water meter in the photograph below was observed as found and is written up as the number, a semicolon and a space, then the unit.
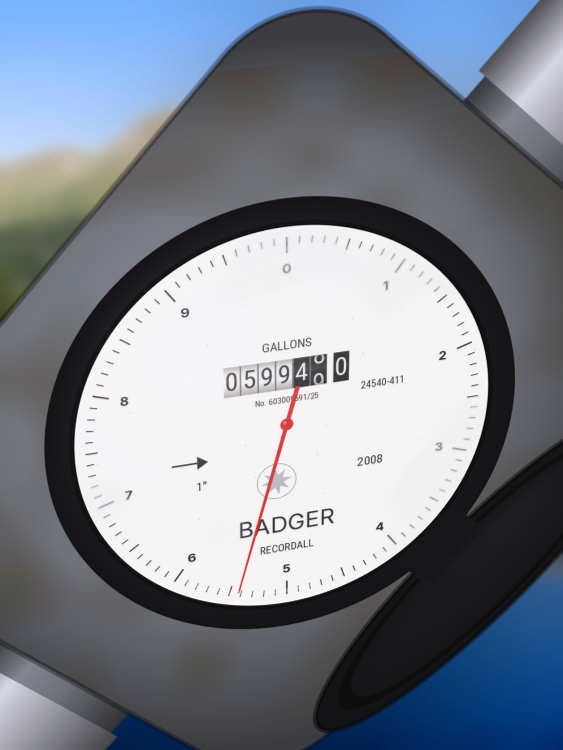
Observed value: 599485.4; gal
